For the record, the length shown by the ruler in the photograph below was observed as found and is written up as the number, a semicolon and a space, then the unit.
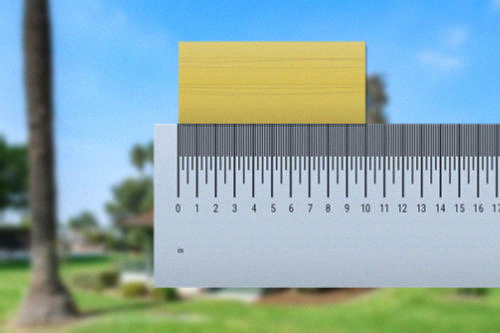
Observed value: 10; in
